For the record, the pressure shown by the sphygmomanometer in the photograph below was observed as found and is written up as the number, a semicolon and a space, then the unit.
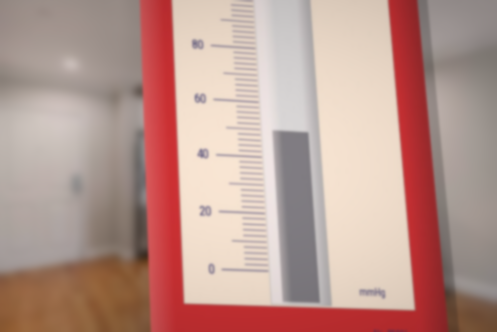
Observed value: 50; mmHg
